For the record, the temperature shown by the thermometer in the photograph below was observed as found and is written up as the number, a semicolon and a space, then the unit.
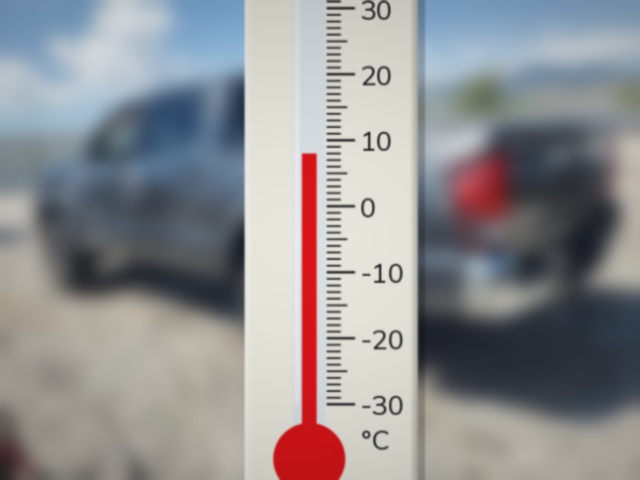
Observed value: 8; °C
